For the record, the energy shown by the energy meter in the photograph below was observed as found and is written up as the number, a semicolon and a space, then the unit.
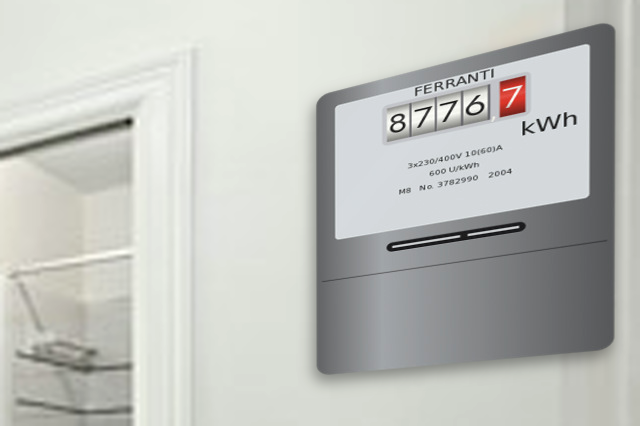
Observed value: 8776.7; kWh
